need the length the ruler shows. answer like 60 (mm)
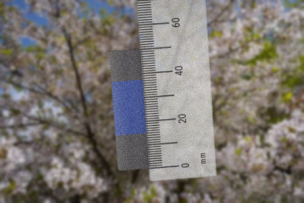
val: 50 (mm)
